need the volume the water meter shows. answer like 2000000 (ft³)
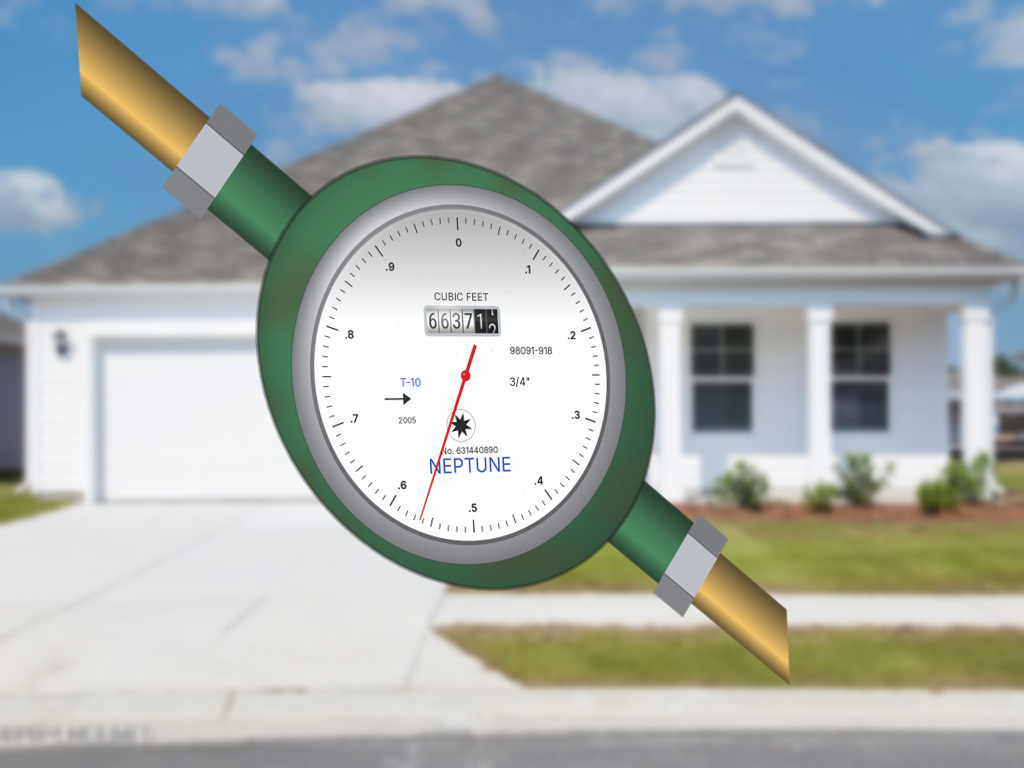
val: 663711.56 (ft³)
